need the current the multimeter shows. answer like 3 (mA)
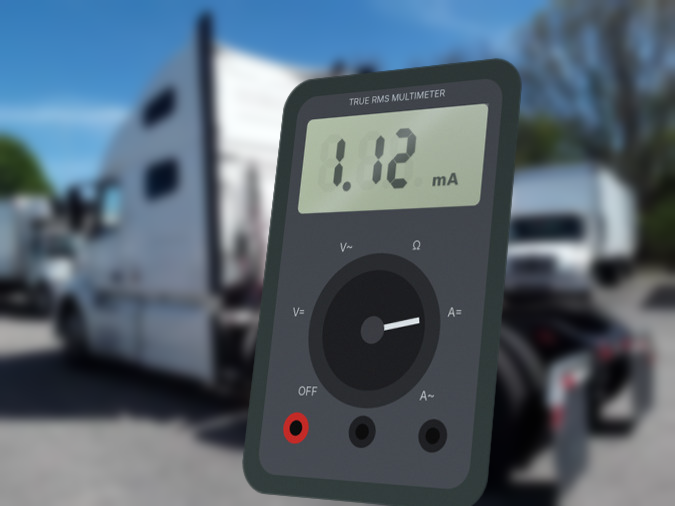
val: 1.12 (mA)
